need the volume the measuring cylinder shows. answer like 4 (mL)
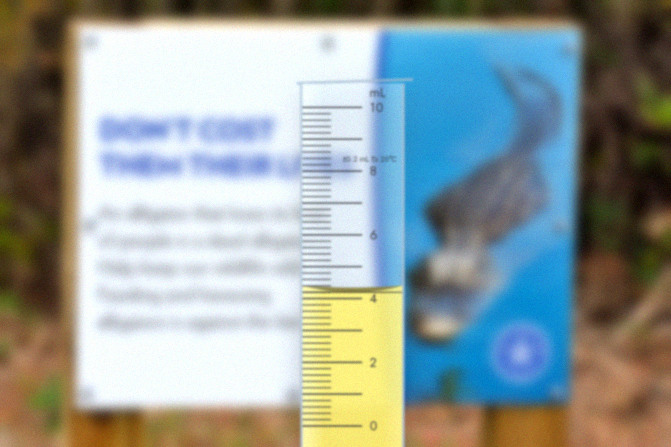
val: 4.2 (mL)
